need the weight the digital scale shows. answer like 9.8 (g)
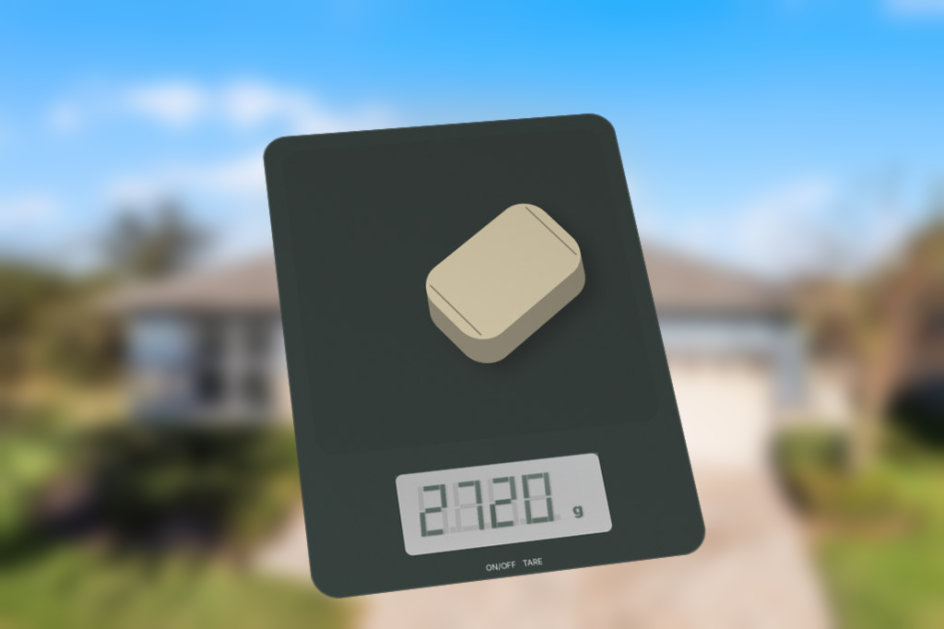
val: 2720 (g)
